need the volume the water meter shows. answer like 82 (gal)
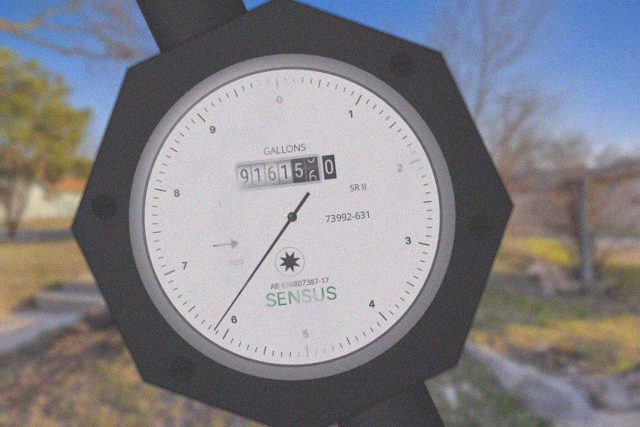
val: 9161556.1 (gal)
